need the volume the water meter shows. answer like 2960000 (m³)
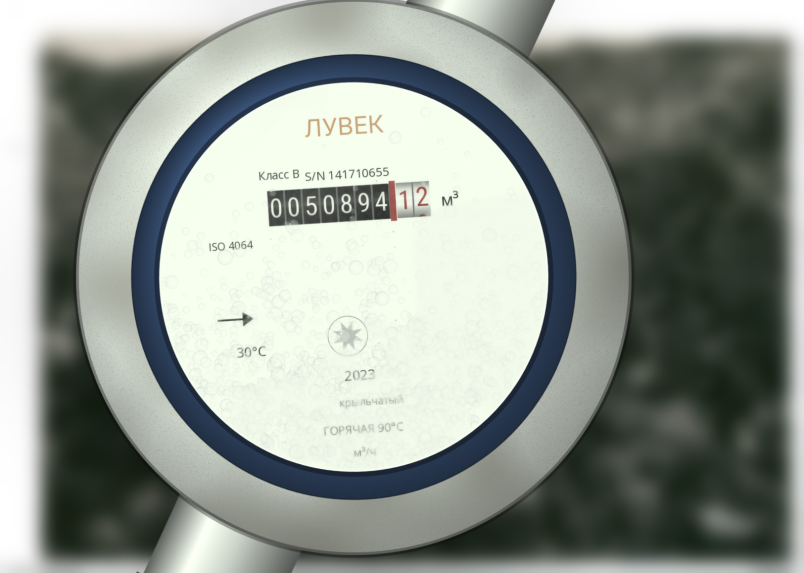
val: 50894.12 (m³)
